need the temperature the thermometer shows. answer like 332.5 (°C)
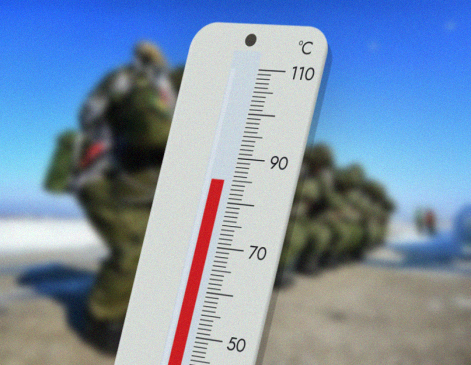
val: 85 (°C)
